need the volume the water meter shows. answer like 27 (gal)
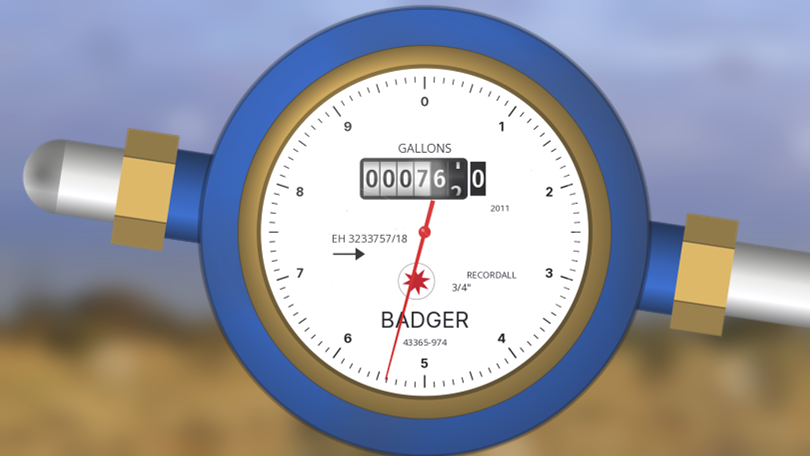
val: 7615.4 (gal)
